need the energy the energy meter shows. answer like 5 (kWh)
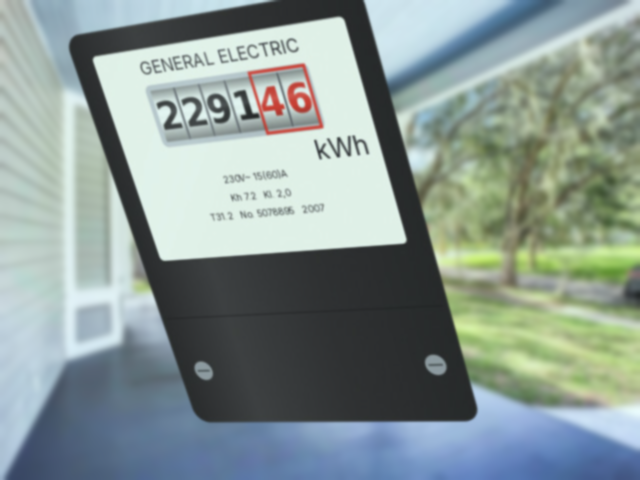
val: 2291.46 (kWh)
